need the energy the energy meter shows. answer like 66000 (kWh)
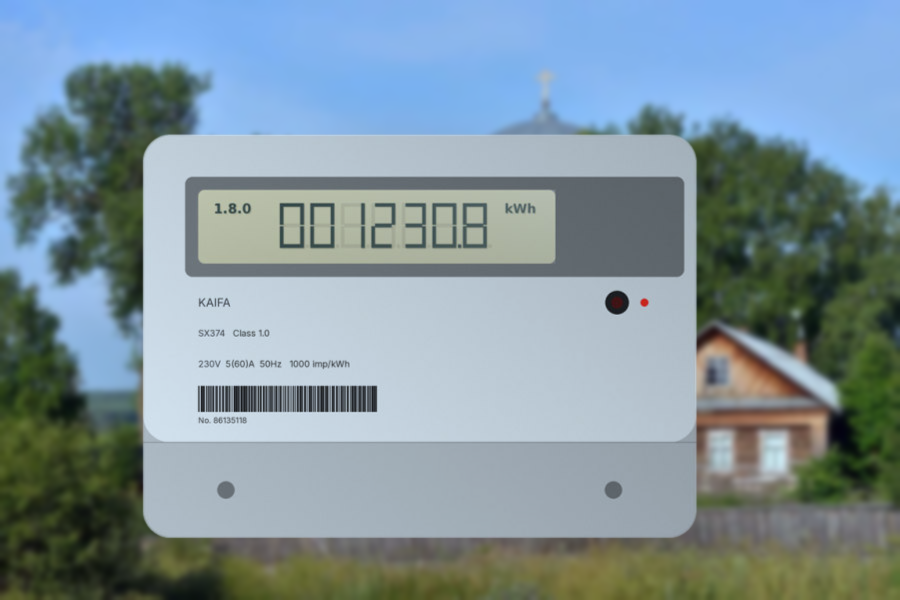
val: 1230.8 (kWh)
